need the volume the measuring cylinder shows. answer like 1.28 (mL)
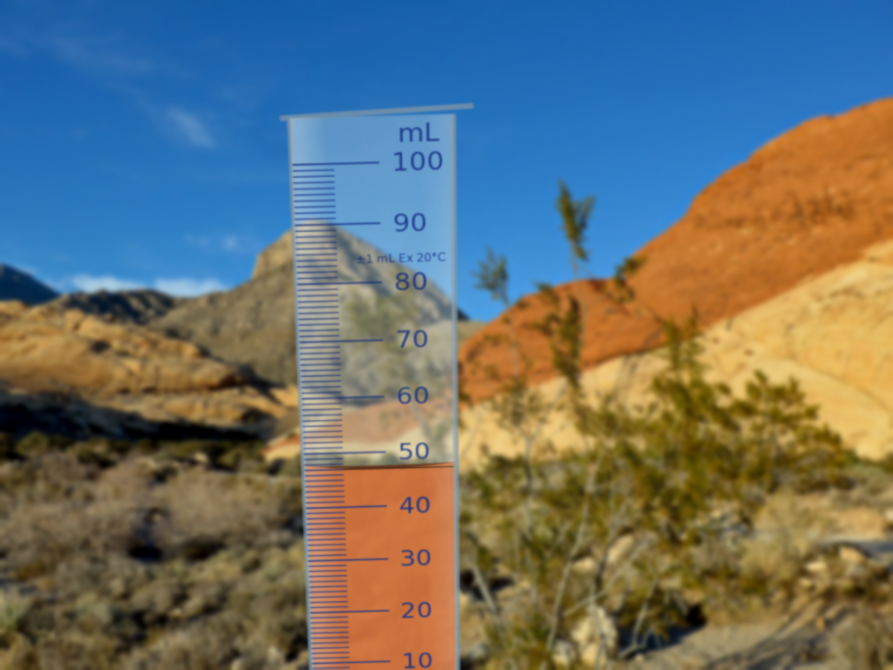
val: 47 (mL)
